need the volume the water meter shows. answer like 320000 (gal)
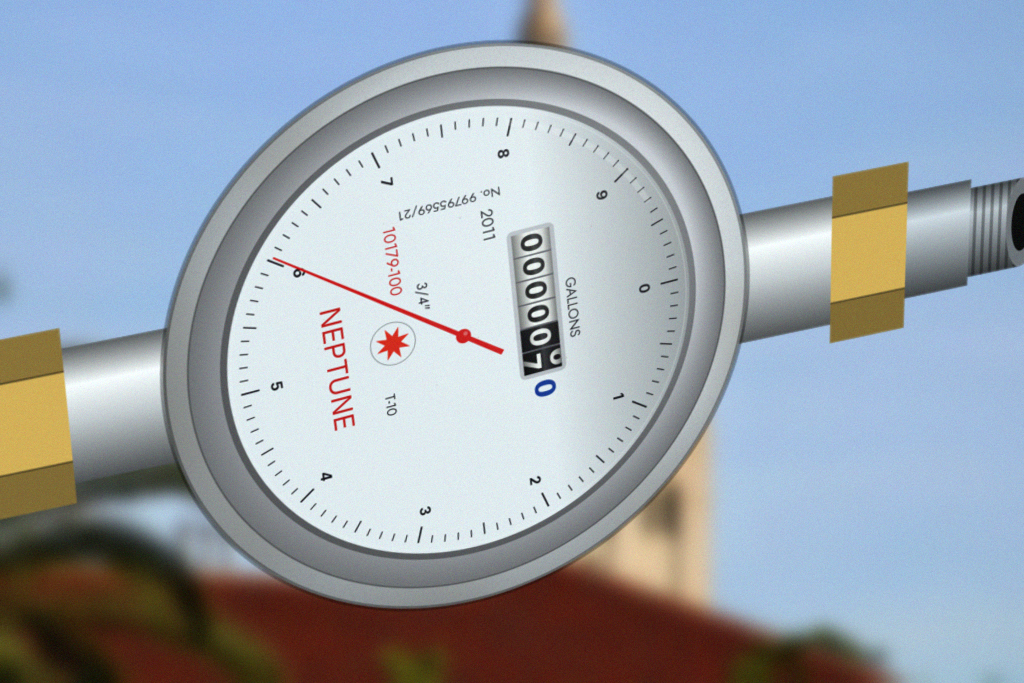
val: 66.0 (gal)
